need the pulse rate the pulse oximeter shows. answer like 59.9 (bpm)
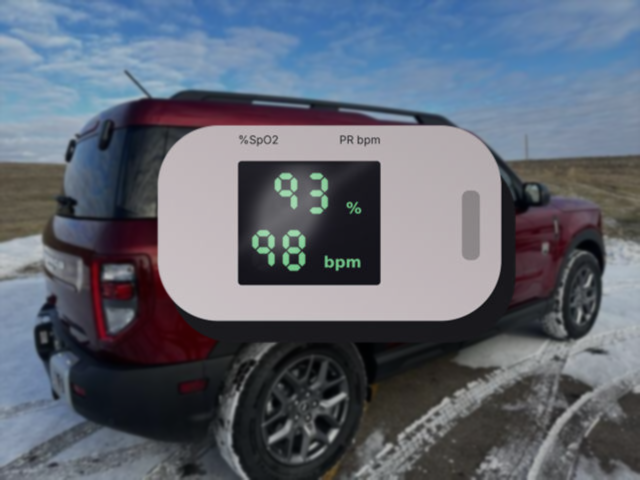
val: 98 (bpm)
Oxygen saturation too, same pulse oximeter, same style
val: 93 (%)
